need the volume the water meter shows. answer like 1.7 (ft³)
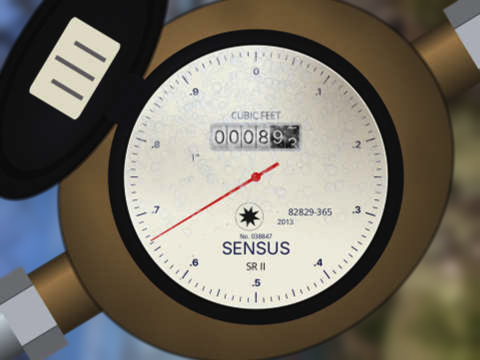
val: 892.66 (ft³)
